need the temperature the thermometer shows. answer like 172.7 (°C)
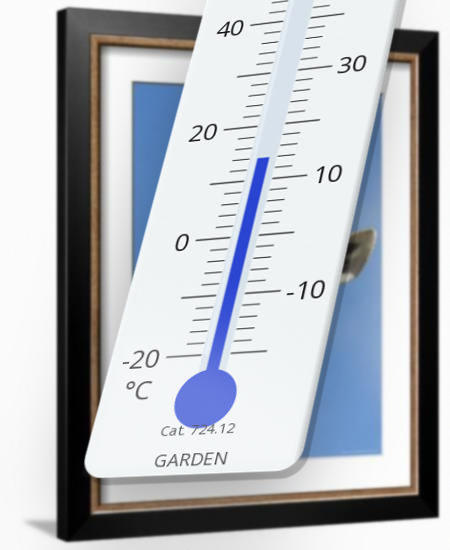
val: 14 (°C)
